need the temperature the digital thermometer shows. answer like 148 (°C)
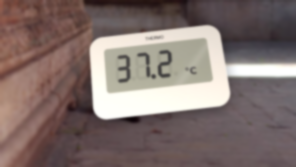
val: 37.2 (°C)
